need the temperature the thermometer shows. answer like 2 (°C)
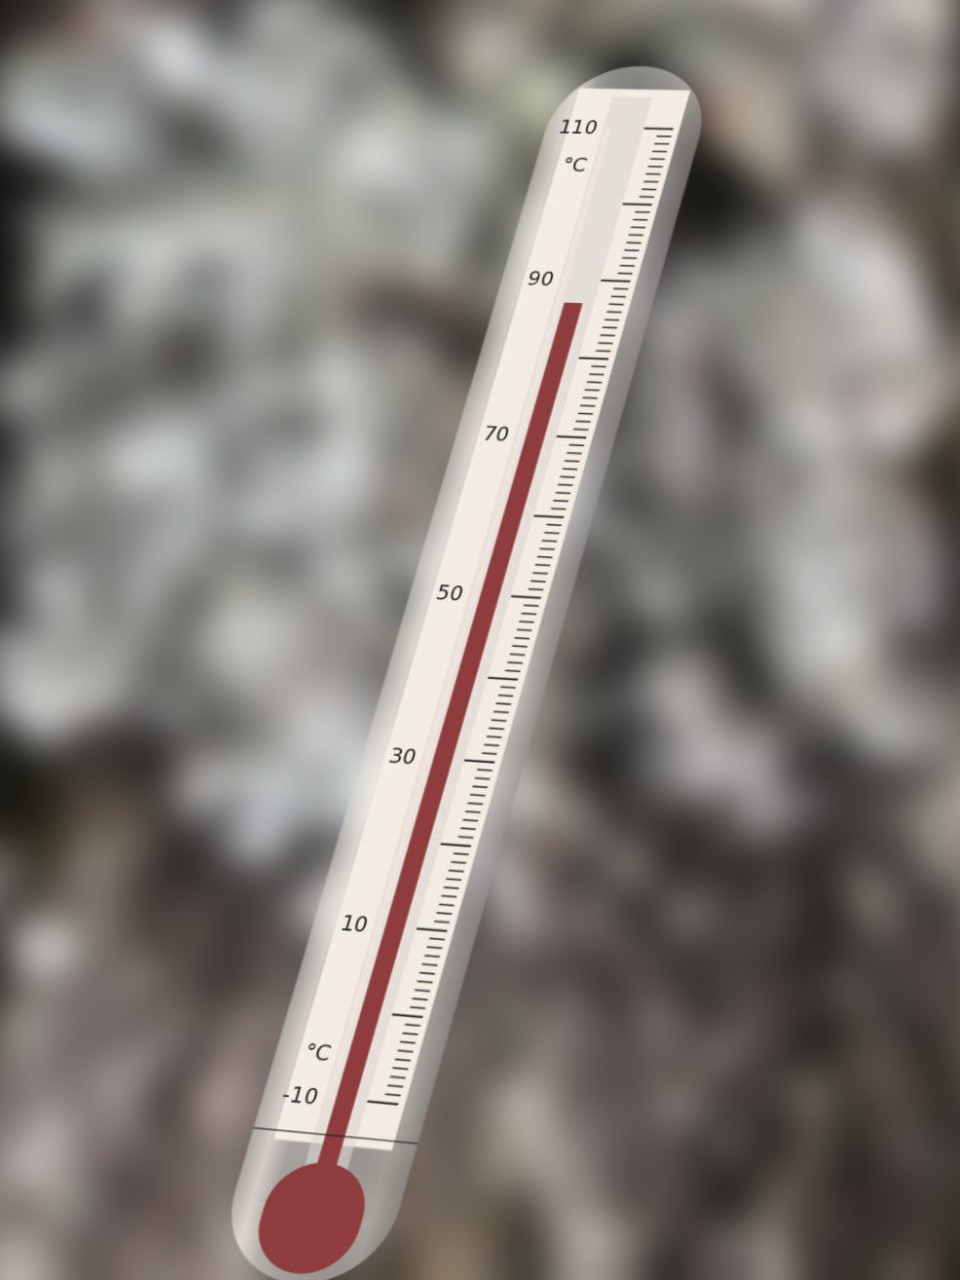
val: 87 (°C)
